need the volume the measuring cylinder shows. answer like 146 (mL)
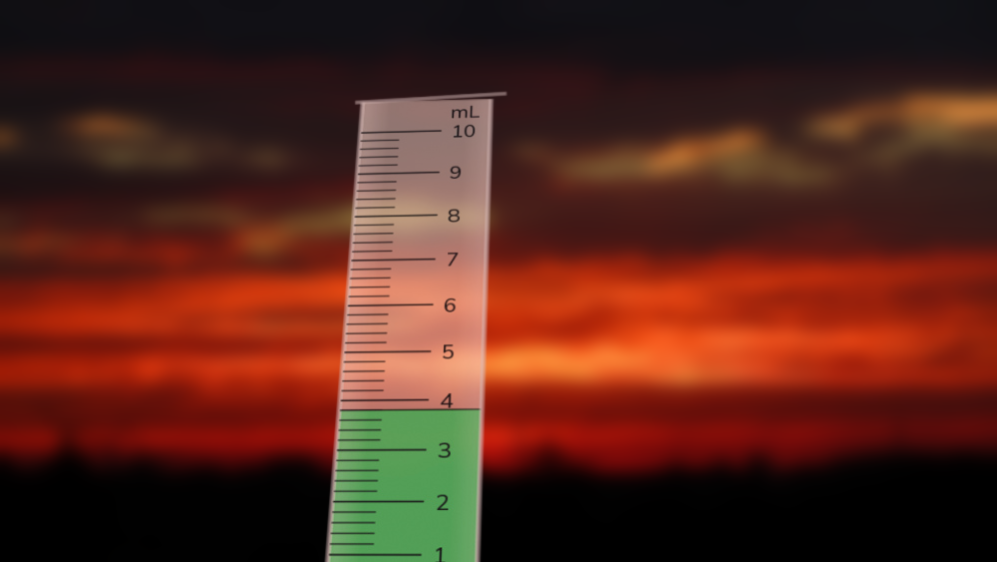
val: 3.8 (mL)
